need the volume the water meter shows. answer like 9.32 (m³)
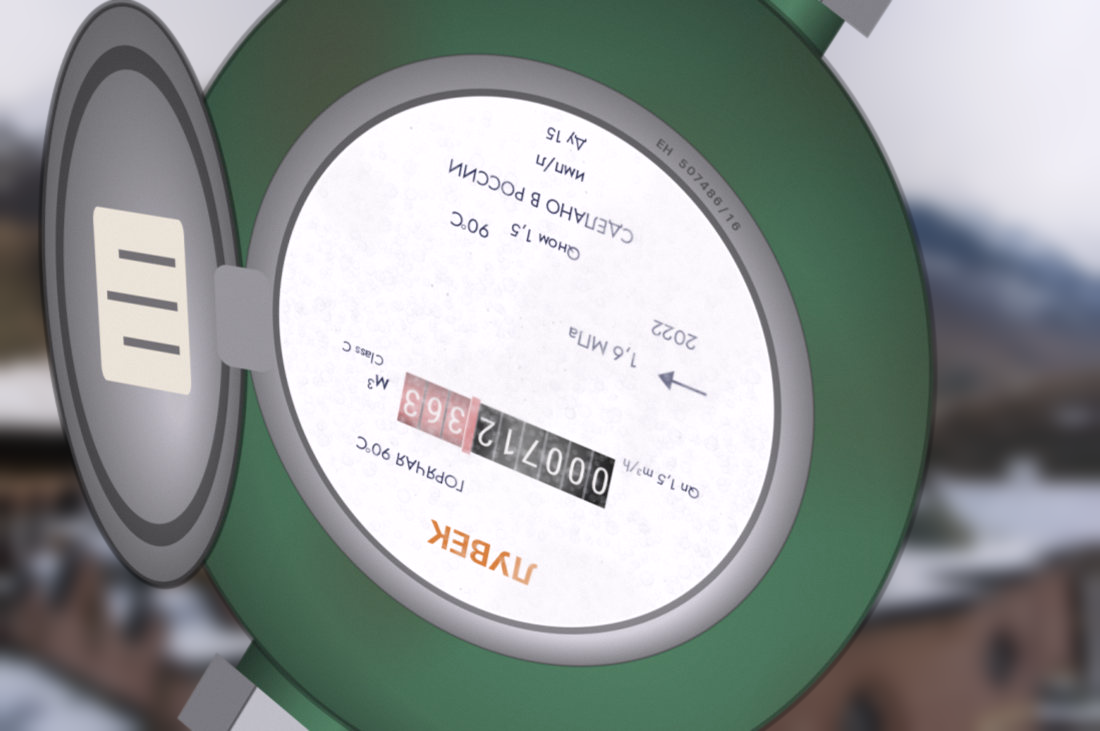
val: 712.363 (m³)
